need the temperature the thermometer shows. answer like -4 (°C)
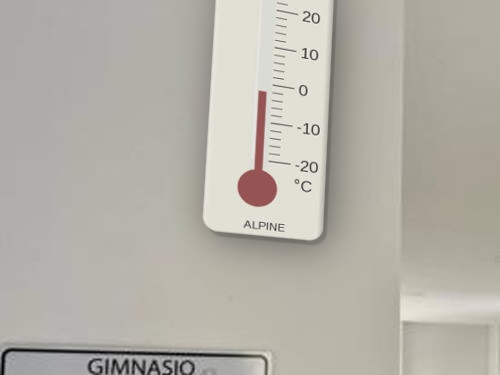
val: -2 (°C)
